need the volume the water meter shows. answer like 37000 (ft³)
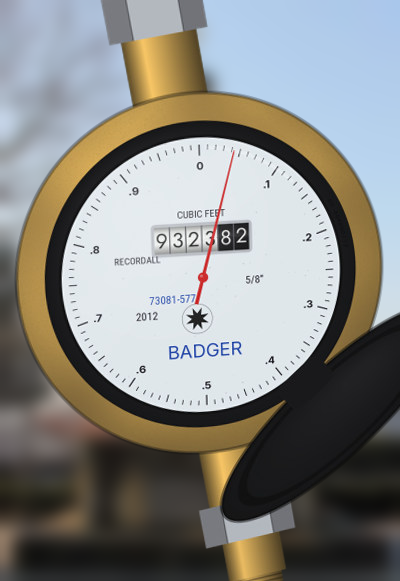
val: 932382.04 (ft³)
